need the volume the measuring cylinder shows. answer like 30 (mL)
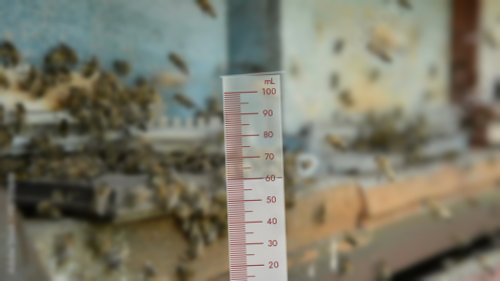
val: 60 (mL)
